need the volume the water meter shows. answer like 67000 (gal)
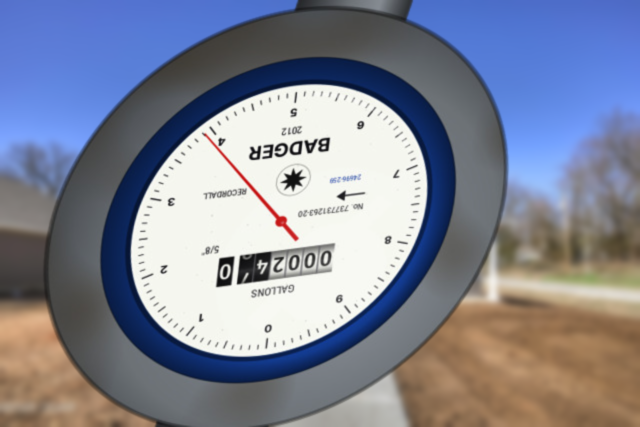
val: 2473.9 (gal)
